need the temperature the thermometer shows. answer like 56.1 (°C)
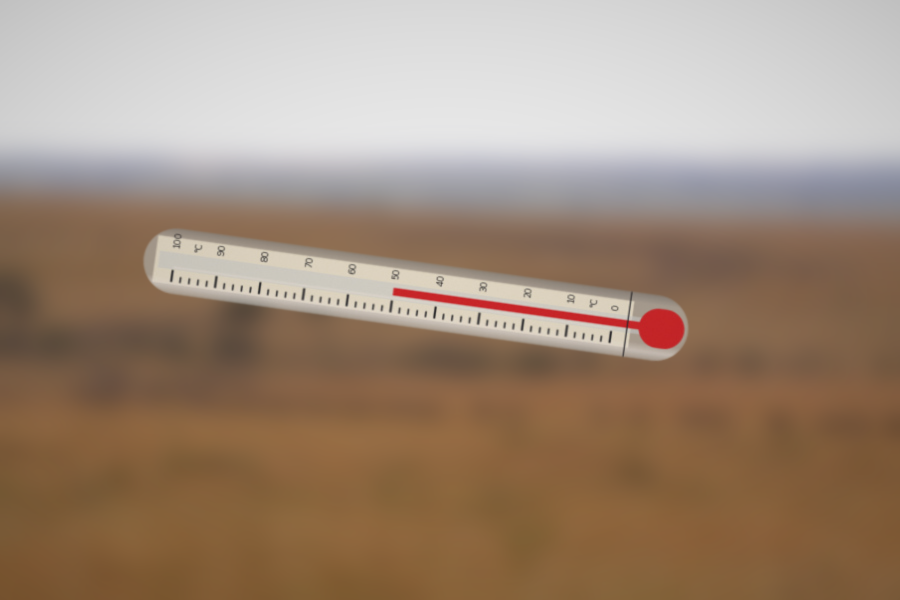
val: 50 (°C)
